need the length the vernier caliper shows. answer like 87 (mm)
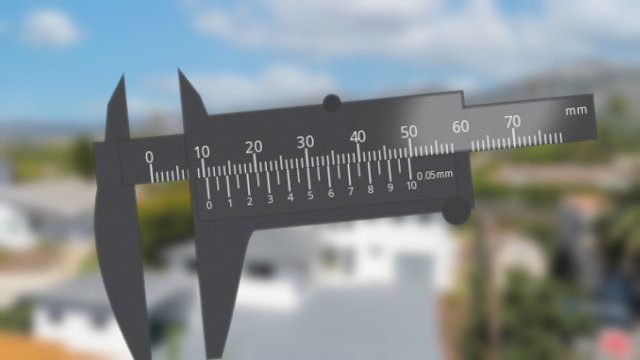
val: 10.5 (mm)
